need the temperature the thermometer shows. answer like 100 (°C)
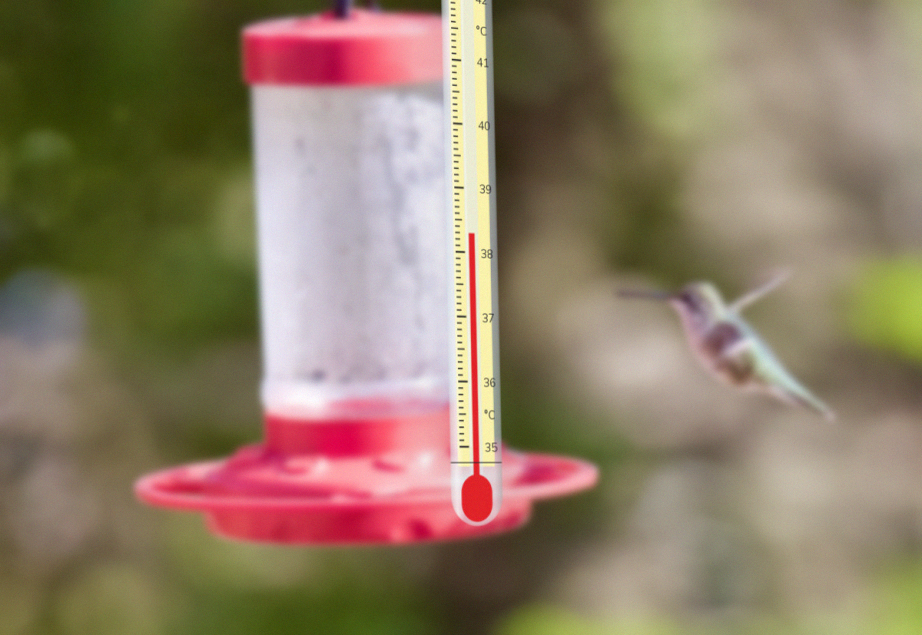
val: 38.3 (°C)
